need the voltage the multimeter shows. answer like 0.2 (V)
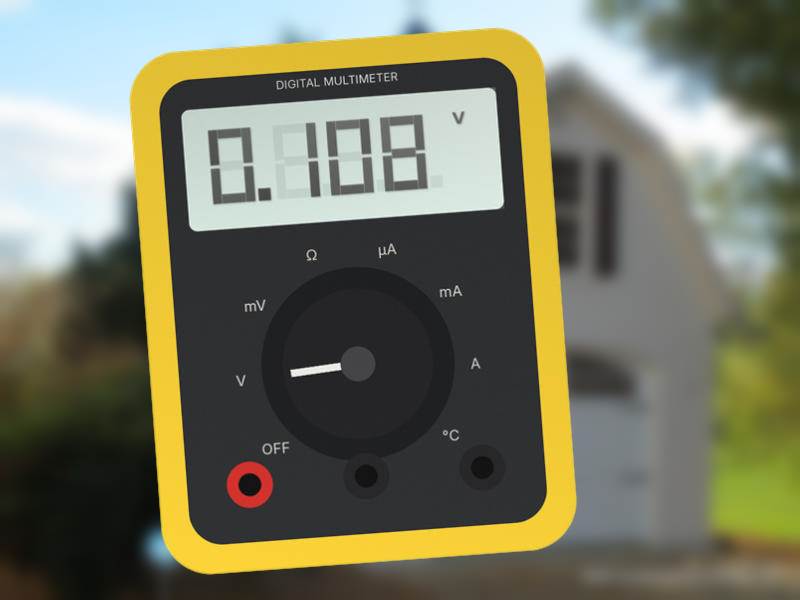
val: 0.108 (V)
